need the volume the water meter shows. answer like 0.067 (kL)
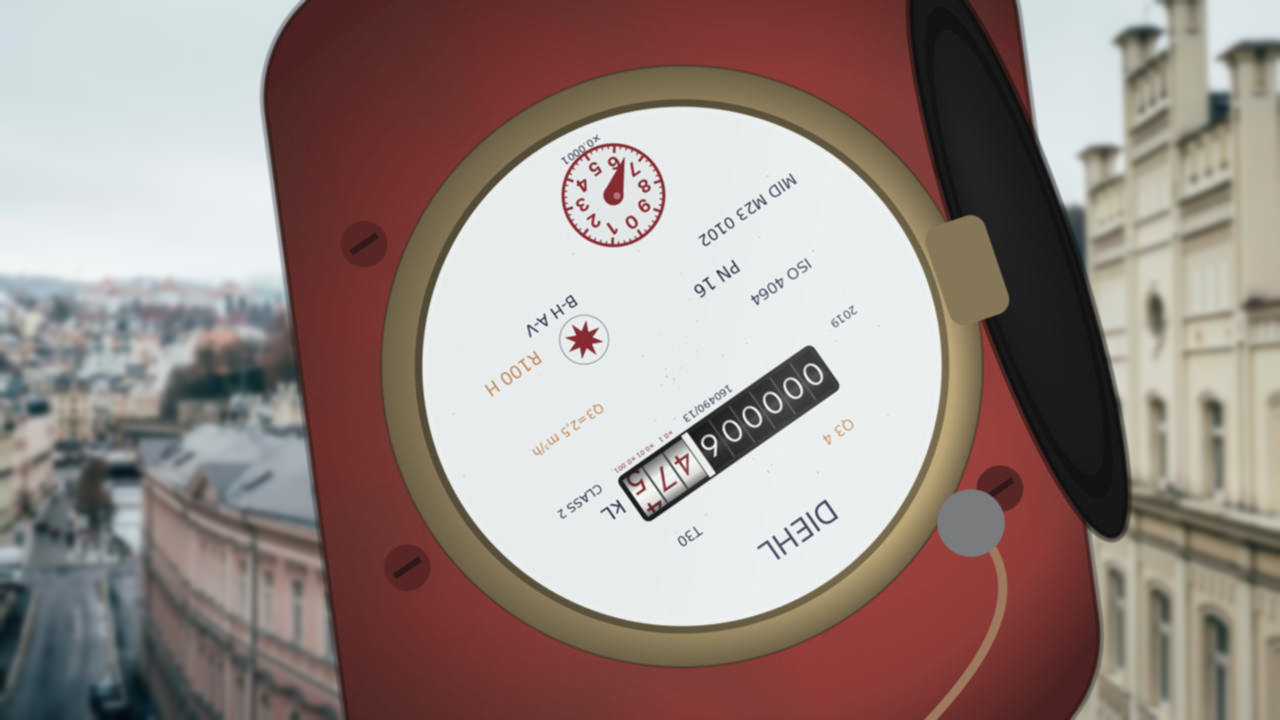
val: 6.4746 (kL)
